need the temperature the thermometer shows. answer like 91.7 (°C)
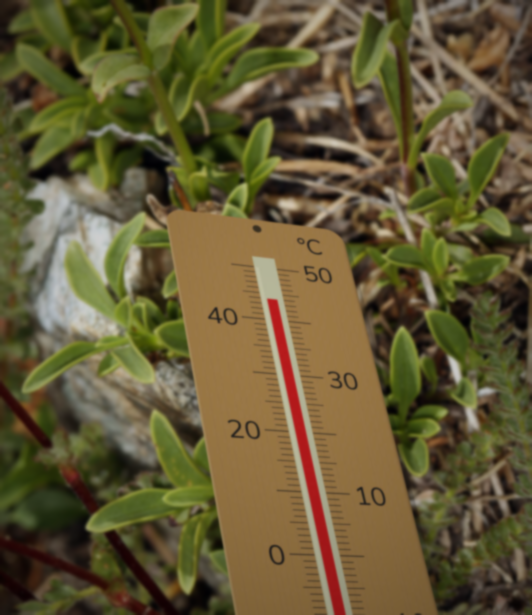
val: 44 (°C)
